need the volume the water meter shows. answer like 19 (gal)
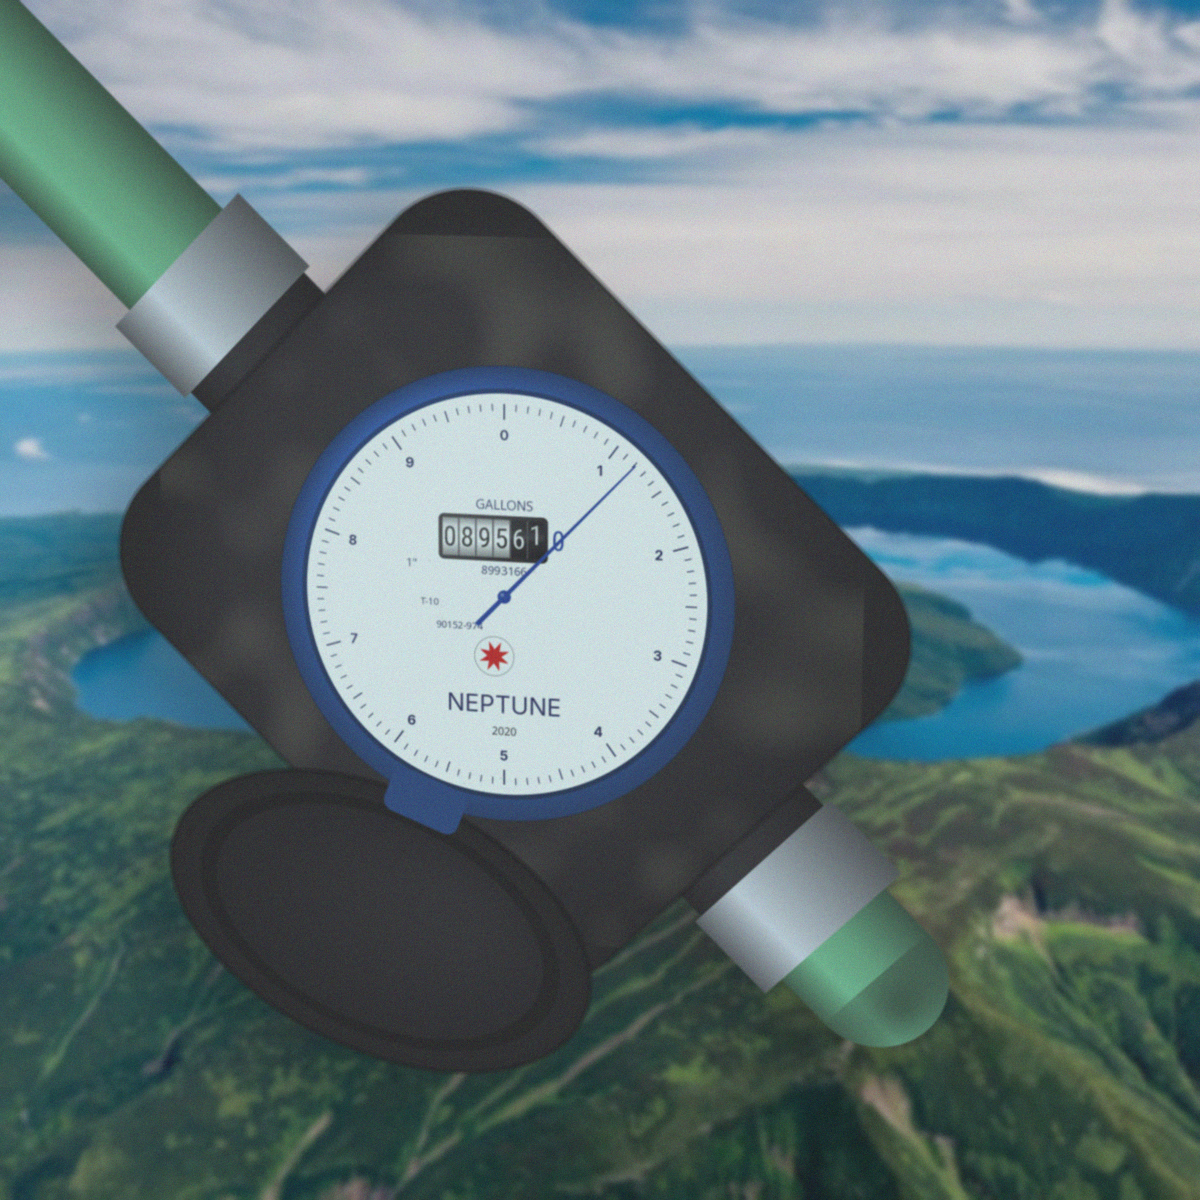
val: 895611.2 (gal)
